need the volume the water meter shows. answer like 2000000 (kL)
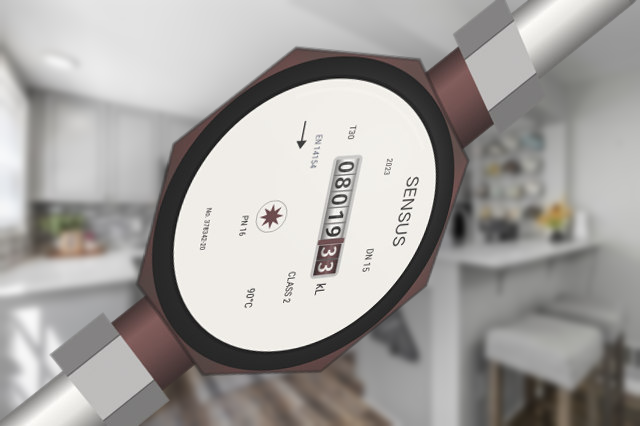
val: 8019.33 (kL)
